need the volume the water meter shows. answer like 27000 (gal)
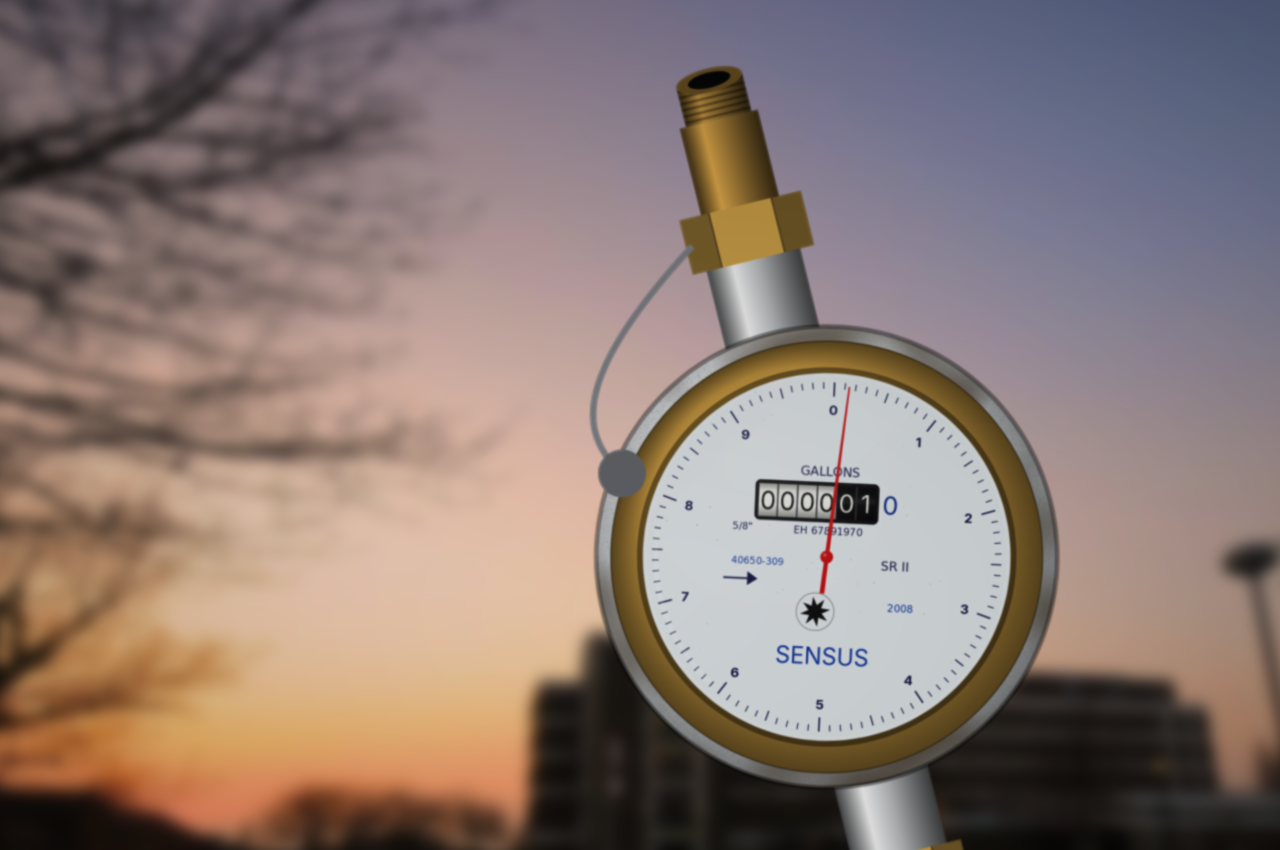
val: 10.1 (gal)
